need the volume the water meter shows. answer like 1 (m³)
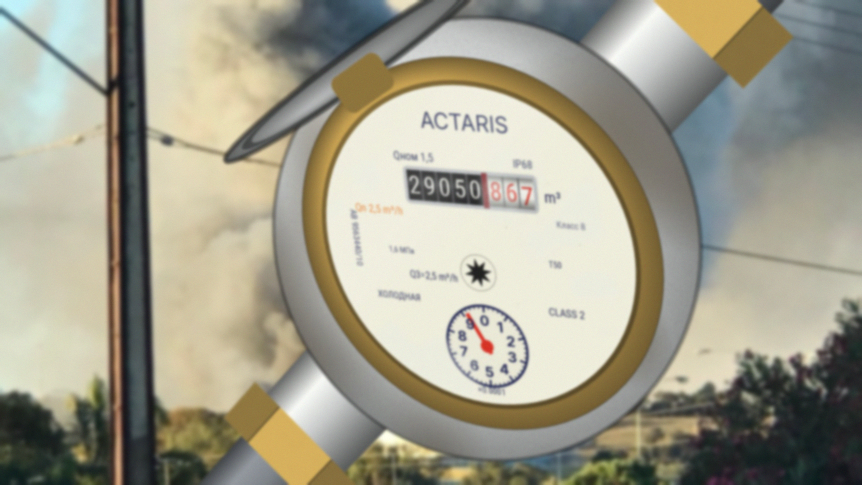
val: 29050.8669 (m³)
